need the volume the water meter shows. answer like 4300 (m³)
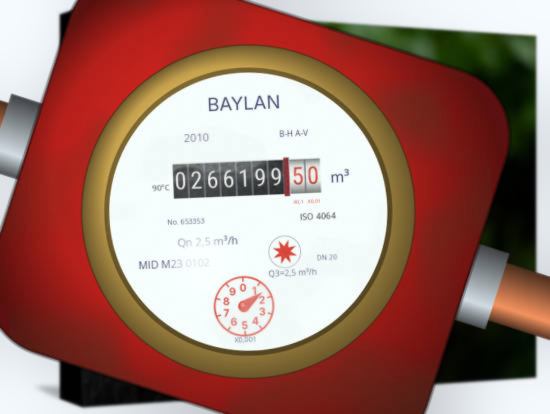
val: 266199.501 (m³)
